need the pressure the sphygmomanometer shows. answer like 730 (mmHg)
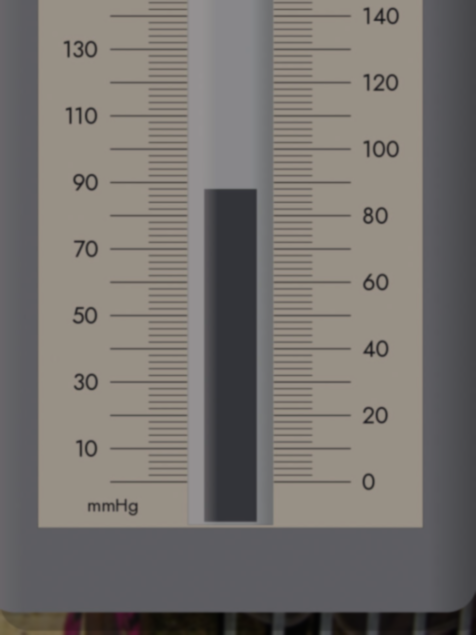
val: 88 (mmHg)
